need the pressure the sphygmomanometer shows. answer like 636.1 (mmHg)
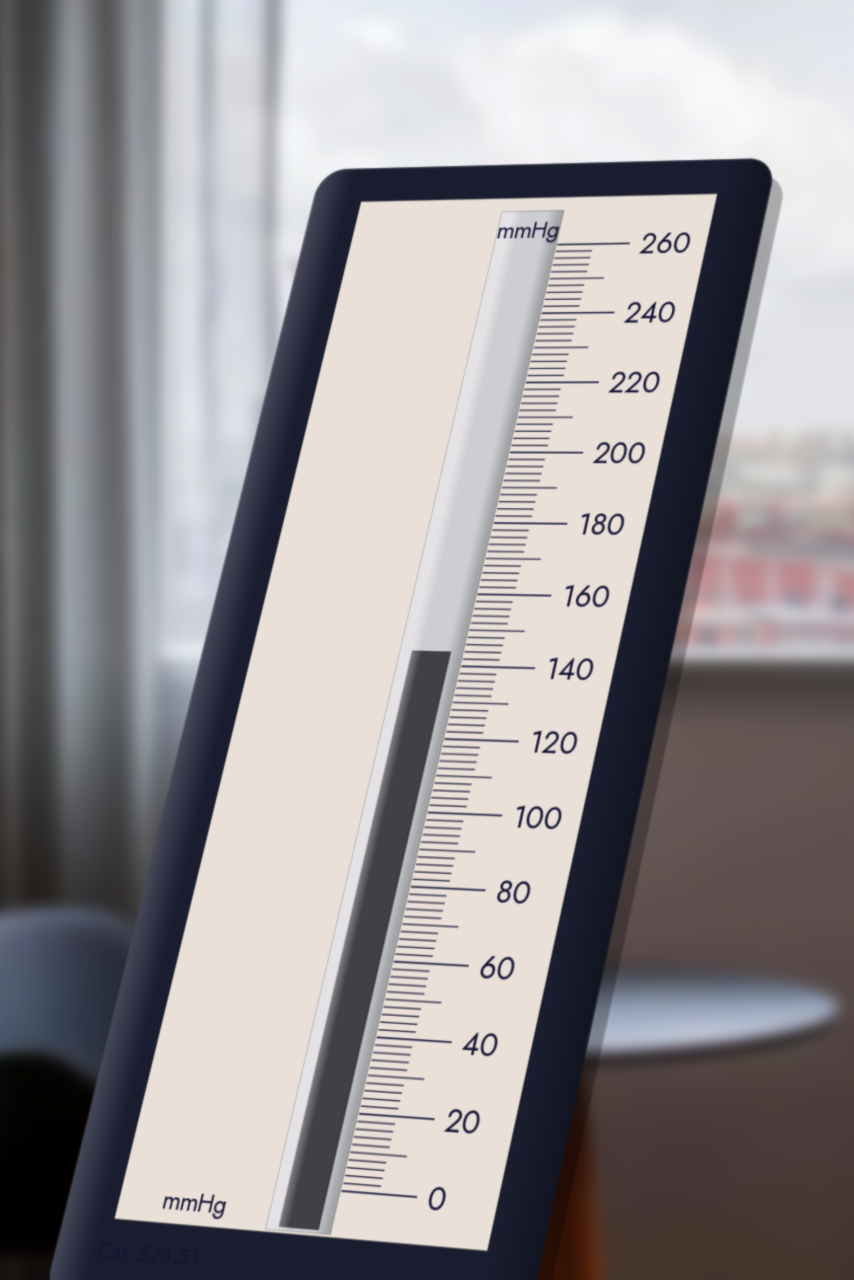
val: 144 (mmHg)
